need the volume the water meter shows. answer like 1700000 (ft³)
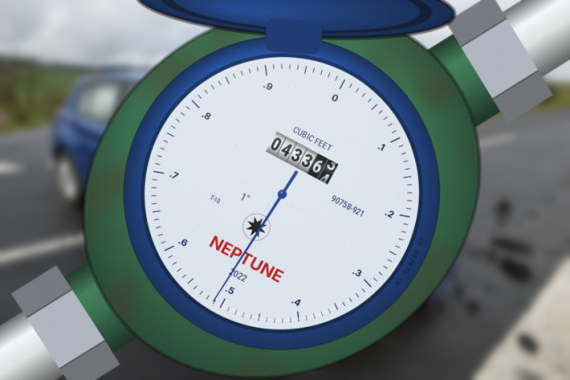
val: 43363.51 (ft³)
